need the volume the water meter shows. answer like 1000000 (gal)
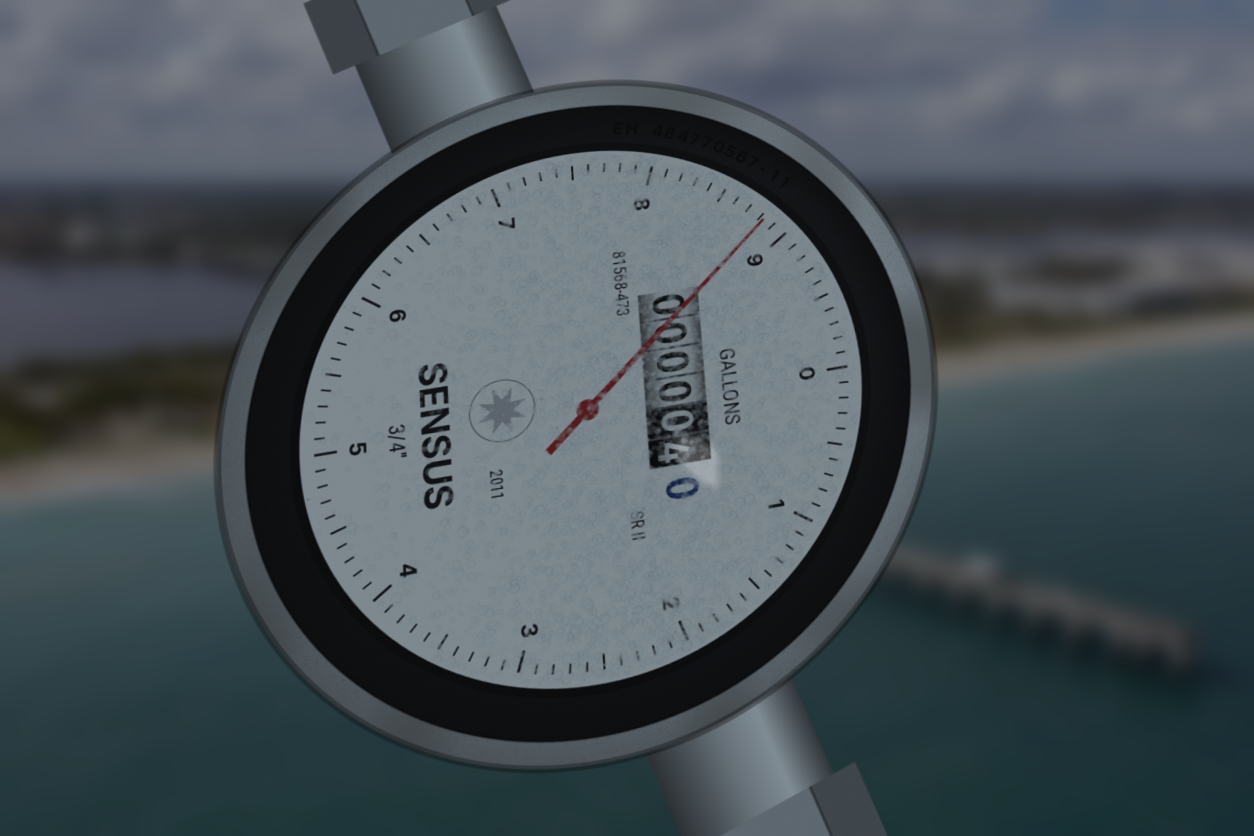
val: 38.8 (gal)
